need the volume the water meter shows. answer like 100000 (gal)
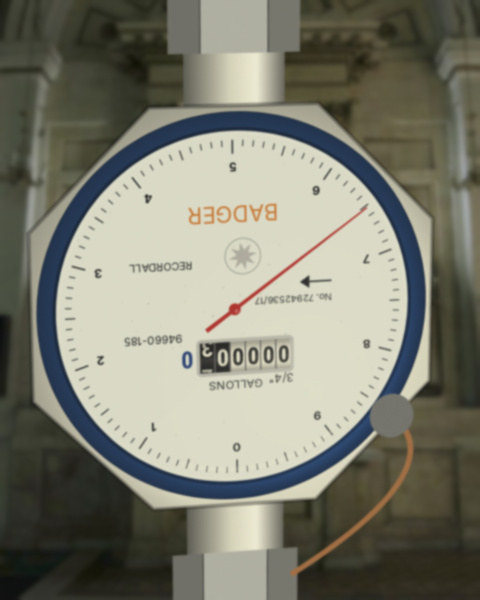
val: 26.5 (gal)
